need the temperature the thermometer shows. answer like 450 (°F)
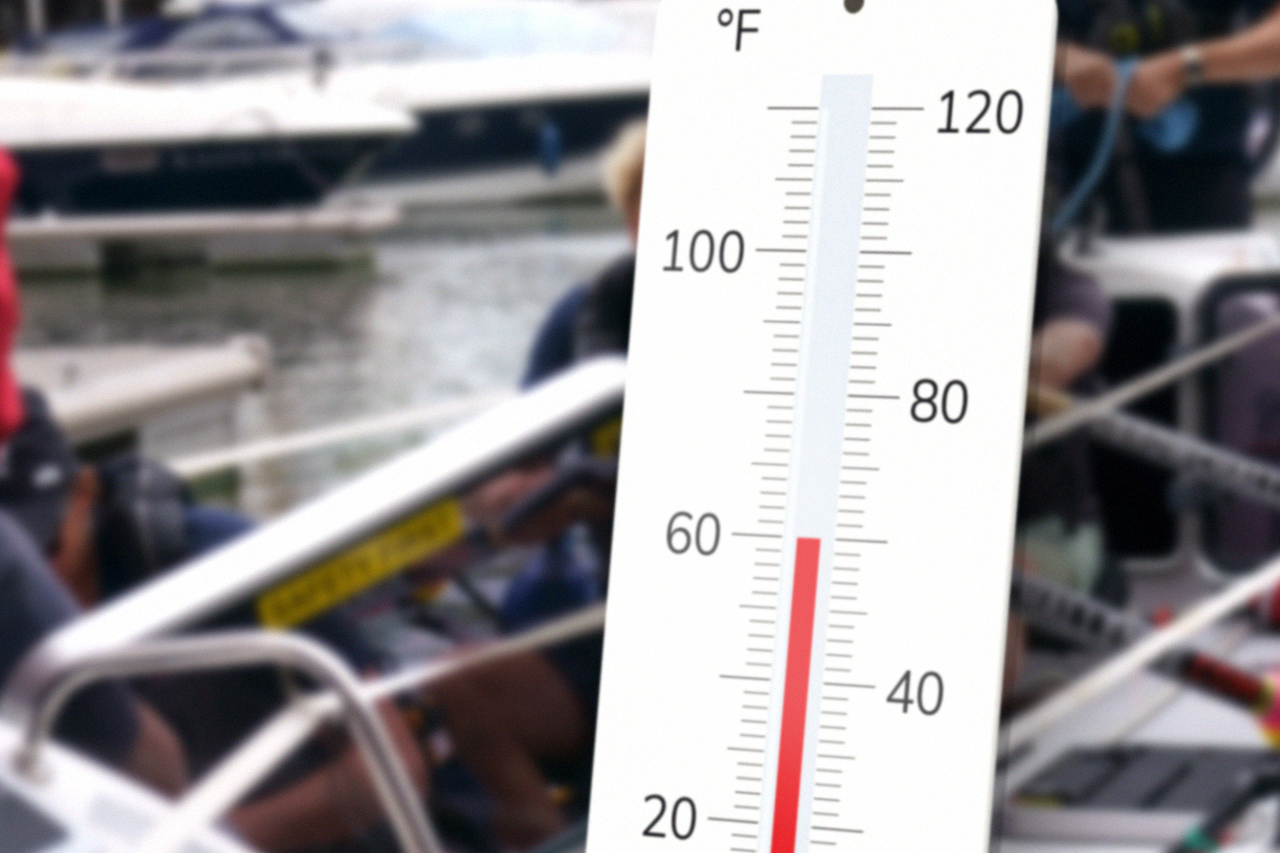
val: 60 (°F)
